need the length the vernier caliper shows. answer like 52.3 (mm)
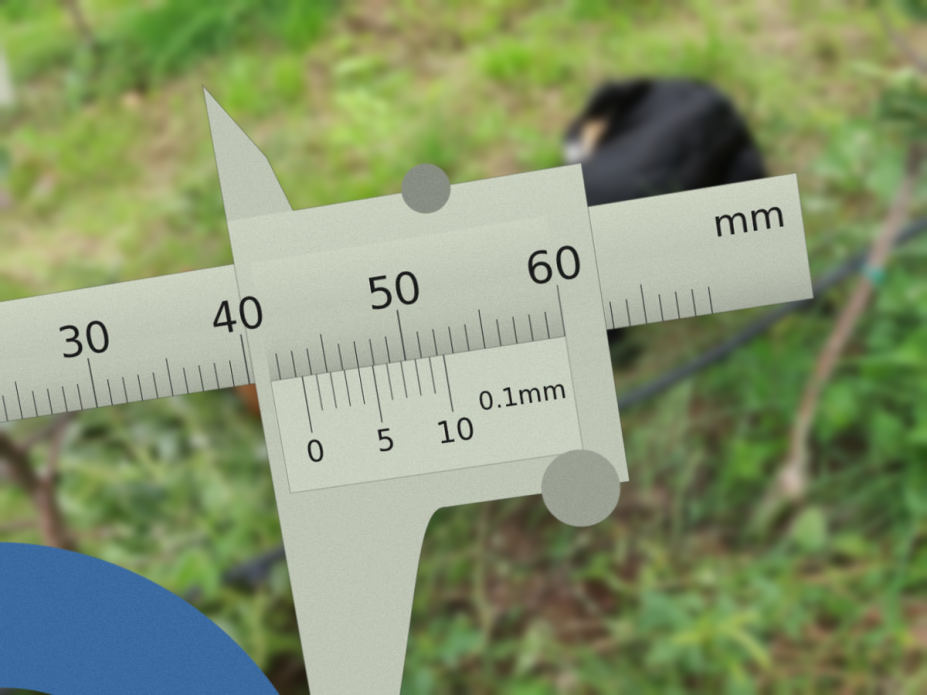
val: 43.4 (mm)
